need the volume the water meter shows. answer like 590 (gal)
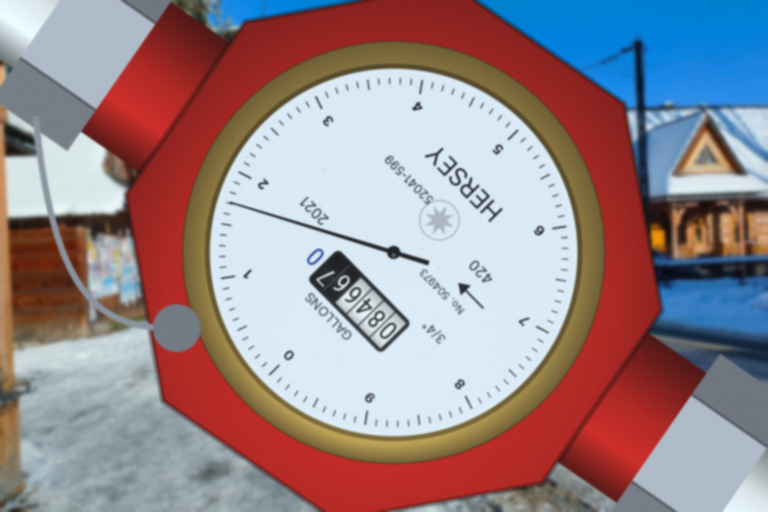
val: 846671.7 (gal)
